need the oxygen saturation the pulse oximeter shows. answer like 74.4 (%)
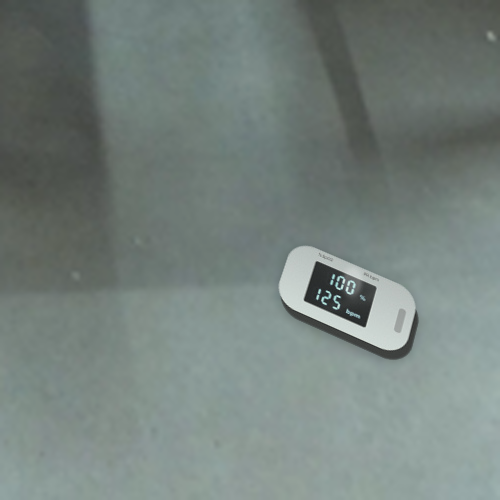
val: 100 (%)
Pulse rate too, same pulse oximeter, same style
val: 125 (bpm)
